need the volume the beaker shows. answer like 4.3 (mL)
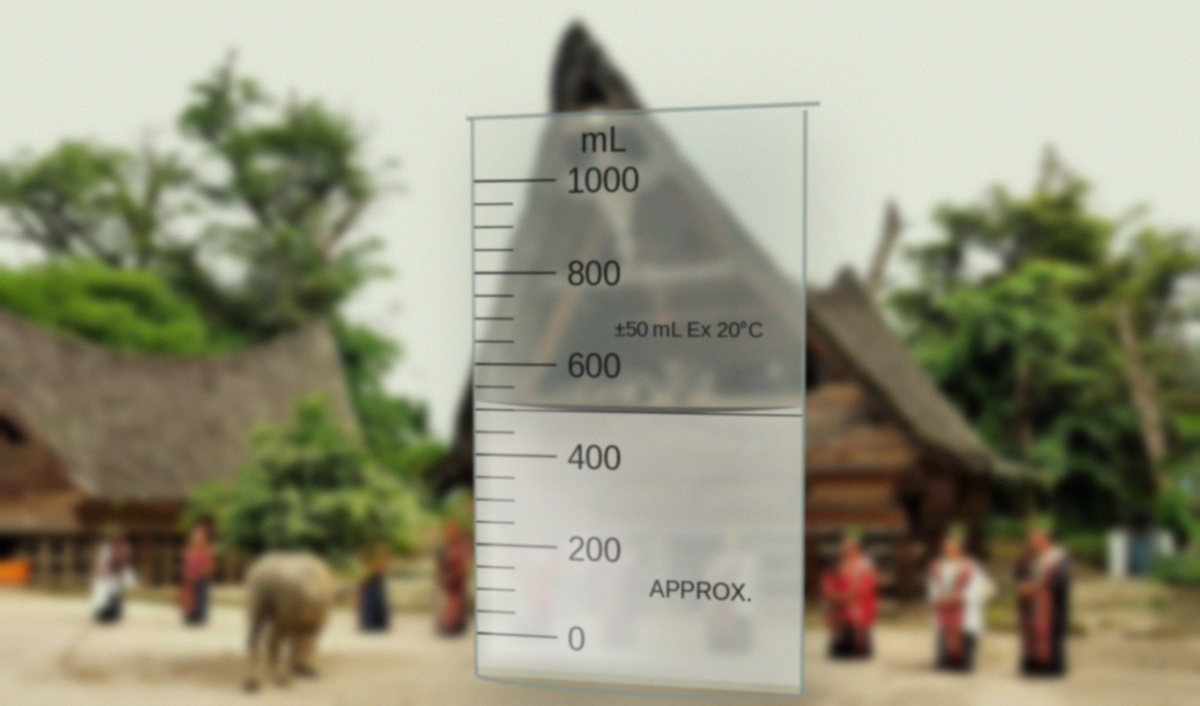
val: 500 (mL)
